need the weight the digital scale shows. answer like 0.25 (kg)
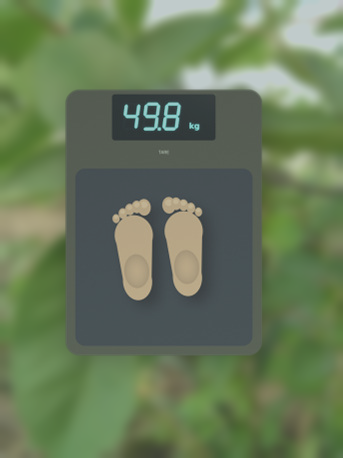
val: 49.8 (kg)
